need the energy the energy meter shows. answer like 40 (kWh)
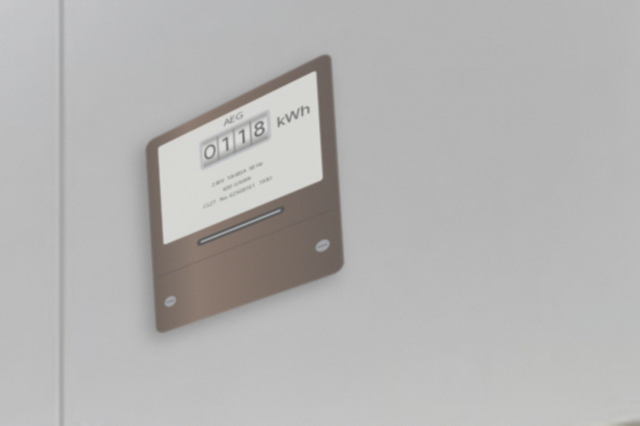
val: 118 (kWh)
